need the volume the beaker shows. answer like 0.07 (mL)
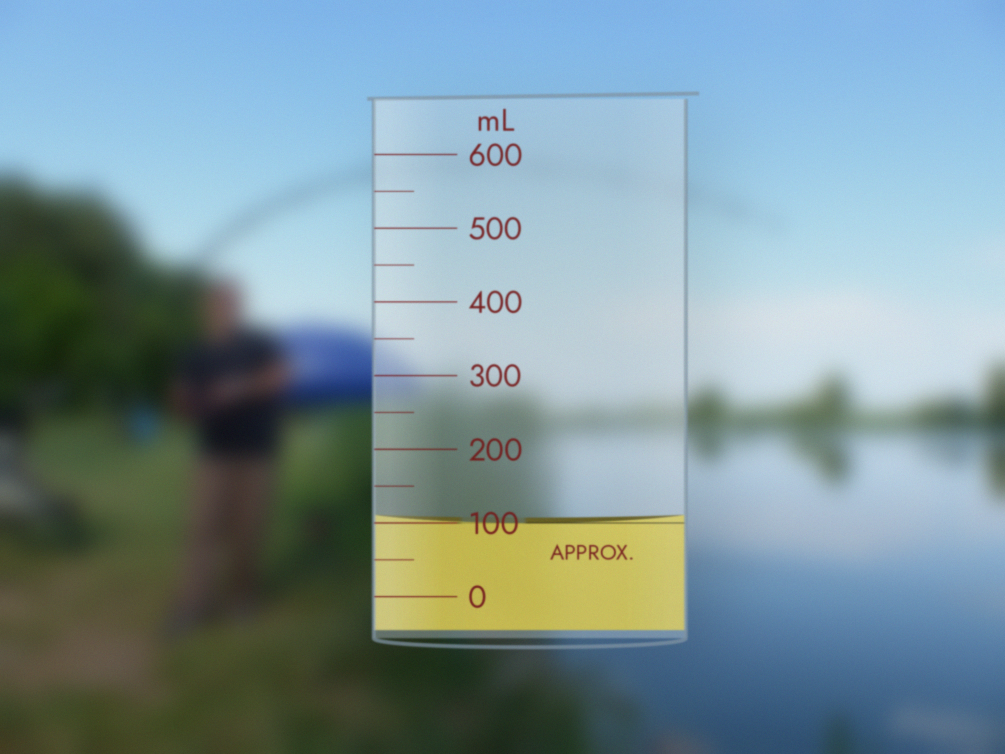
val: 100 (mL)
